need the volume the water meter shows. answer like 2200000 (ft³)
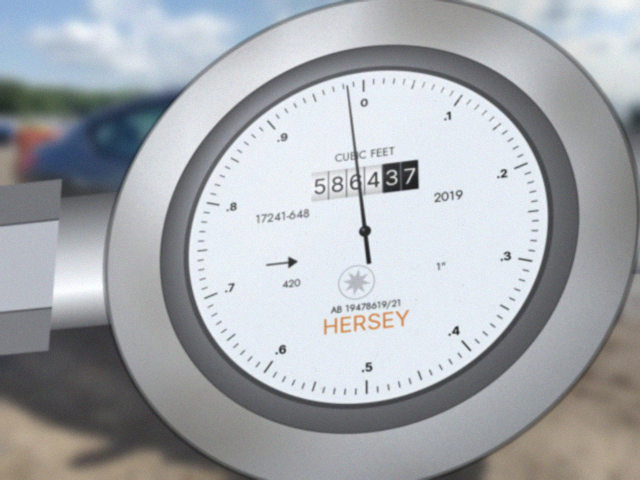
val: 586436.98 (ft³)
